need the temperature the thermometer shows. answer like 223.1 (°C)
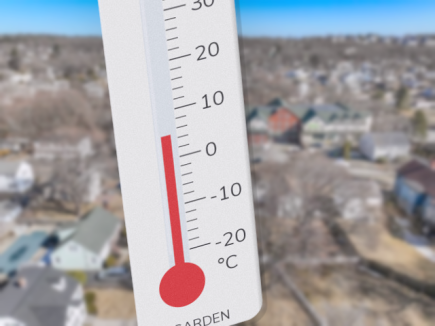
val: 5 (°C)
